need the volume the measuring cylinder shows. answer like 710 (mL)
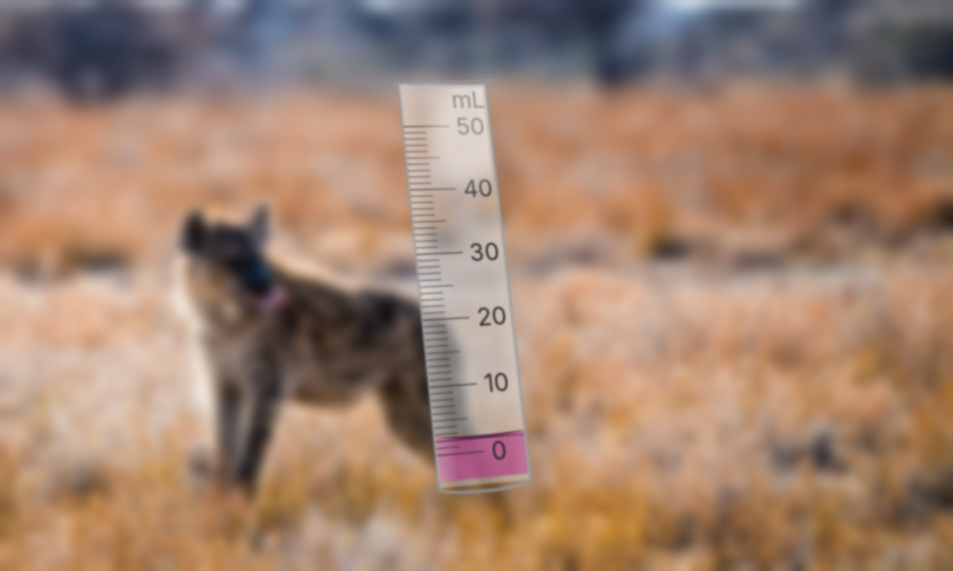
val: 2 (mL)
